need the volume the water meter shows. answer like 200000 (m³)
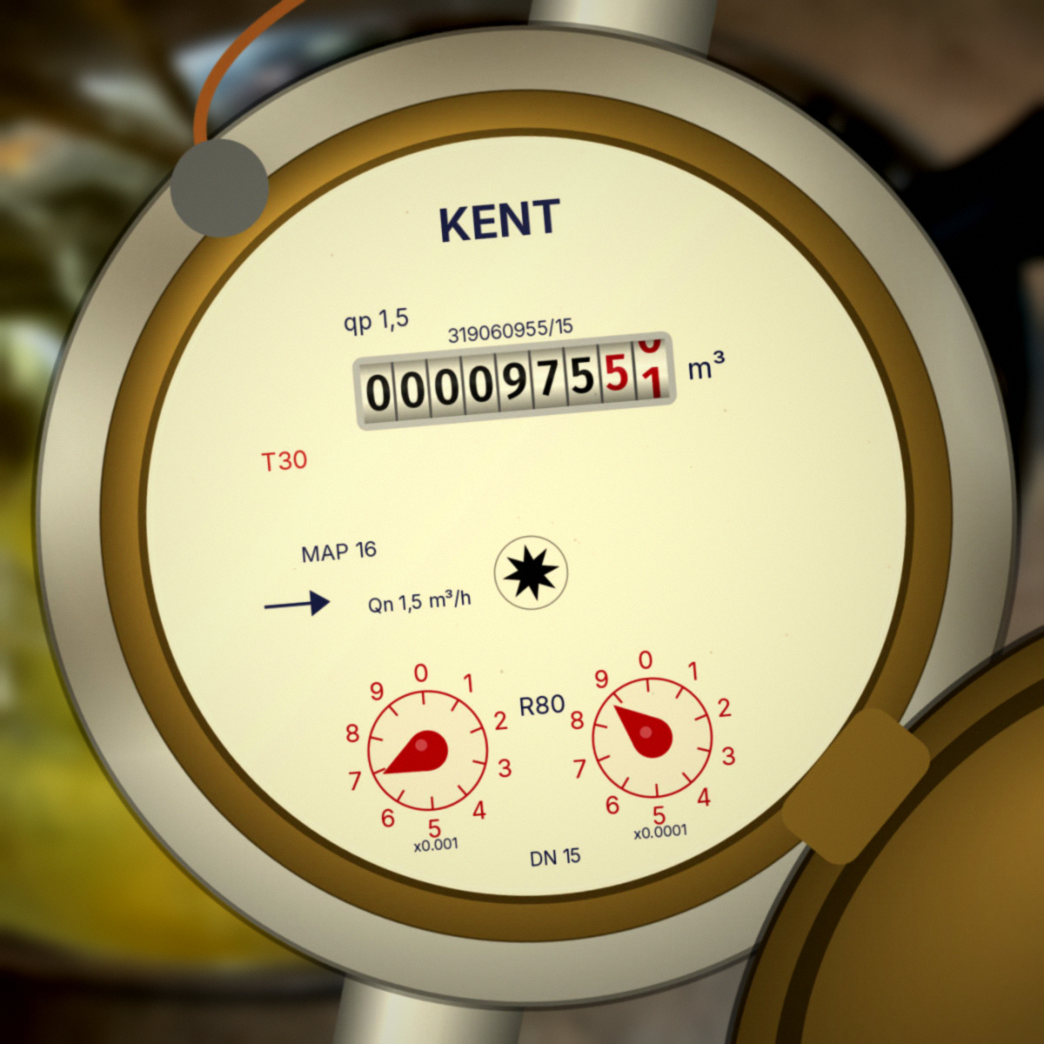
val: 975.5068 (m³)
